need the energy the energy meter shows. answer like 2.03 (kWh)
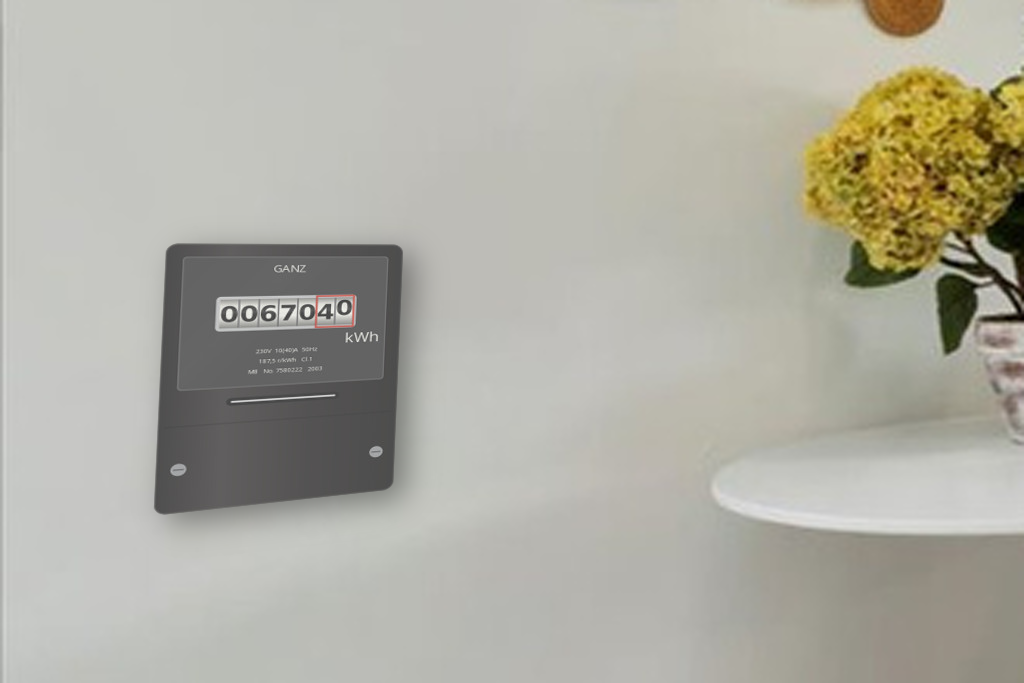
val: 670.40 (kWh)
